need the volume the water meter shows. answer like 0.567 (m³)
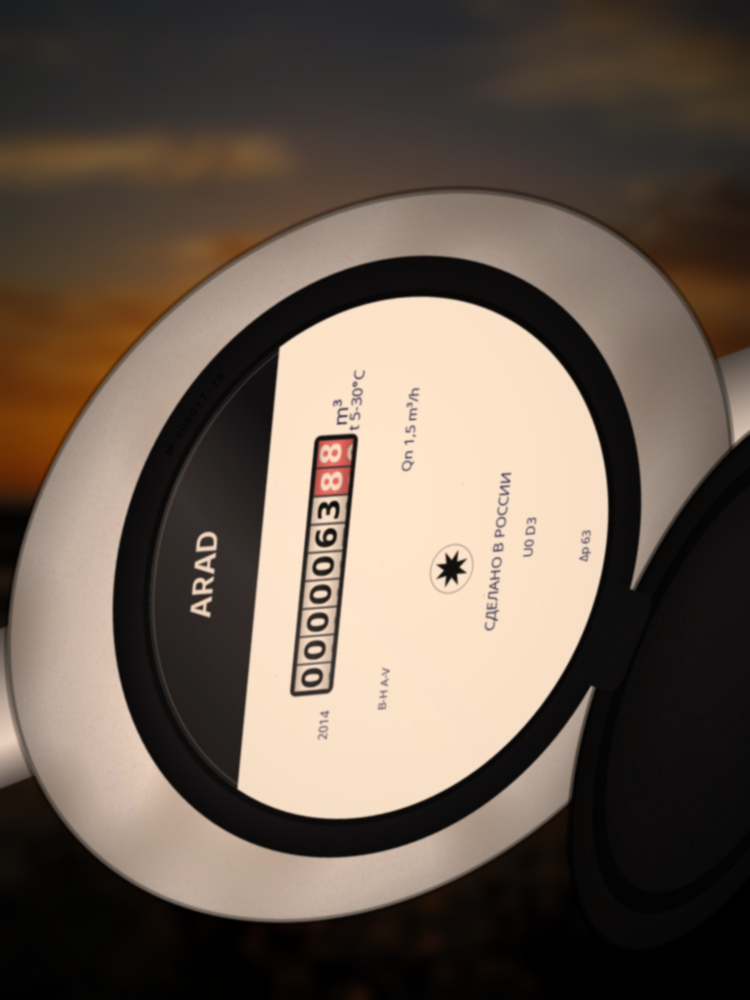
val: 63.88 (m³)
